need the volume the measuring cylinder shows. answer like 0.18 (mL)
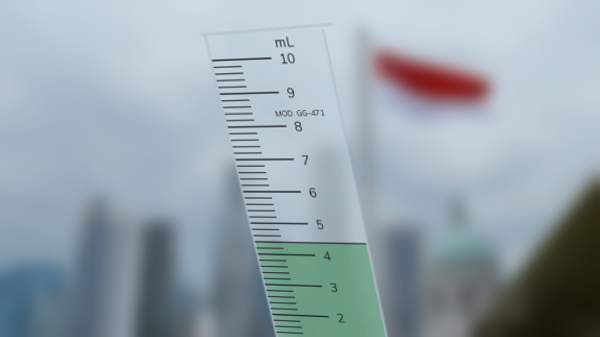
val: 4.4 (mL)
